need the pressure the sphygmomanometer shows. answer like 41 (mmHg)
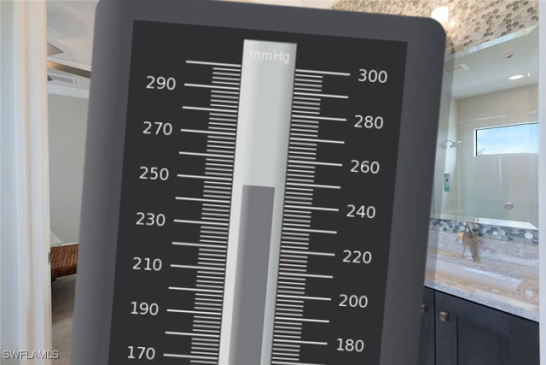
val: 248 (mmHg)
